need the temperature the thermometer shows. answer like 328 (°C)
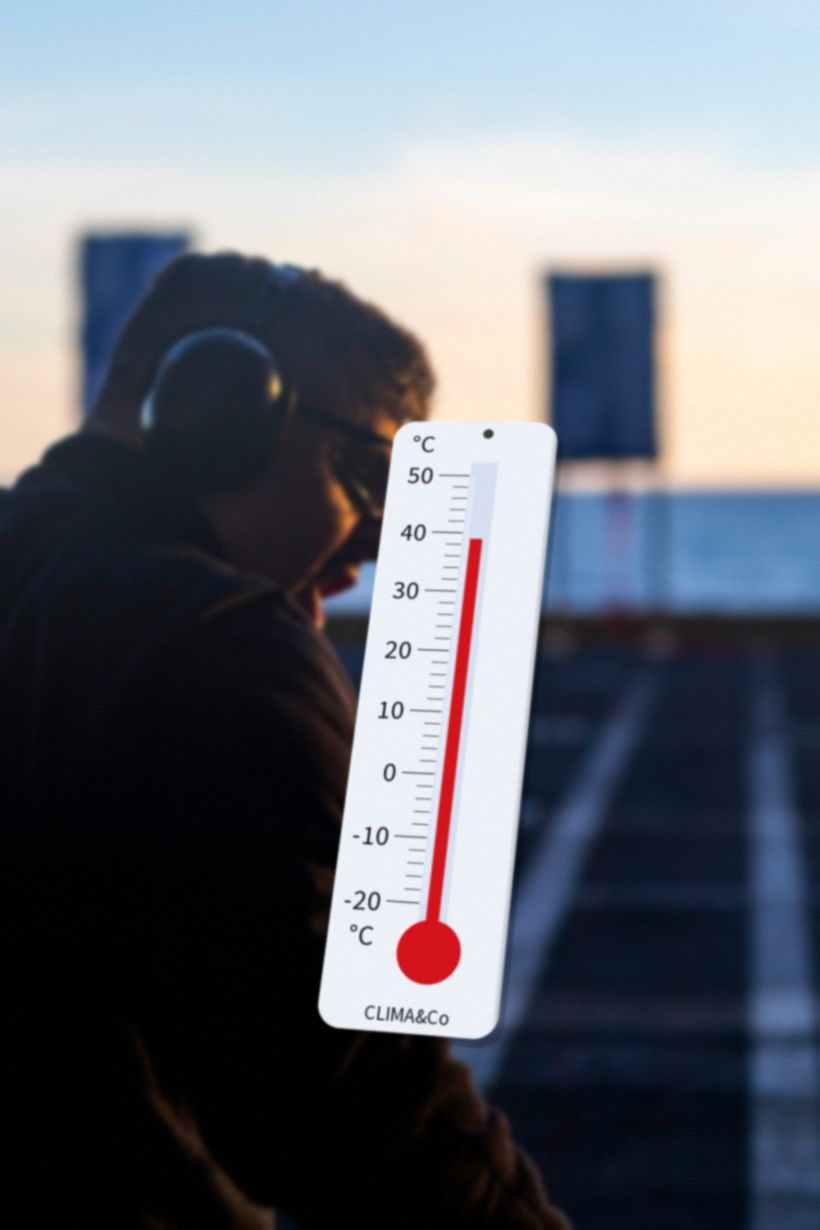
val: 39 (°C)
